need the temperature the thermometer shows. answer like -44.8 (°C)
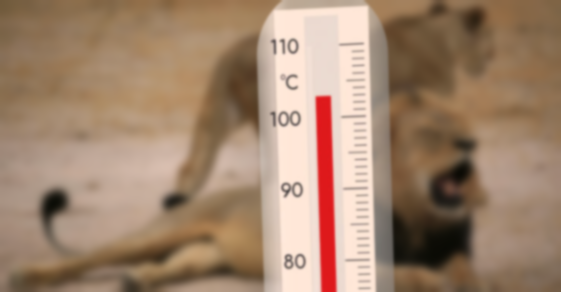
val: 103 (°C)
